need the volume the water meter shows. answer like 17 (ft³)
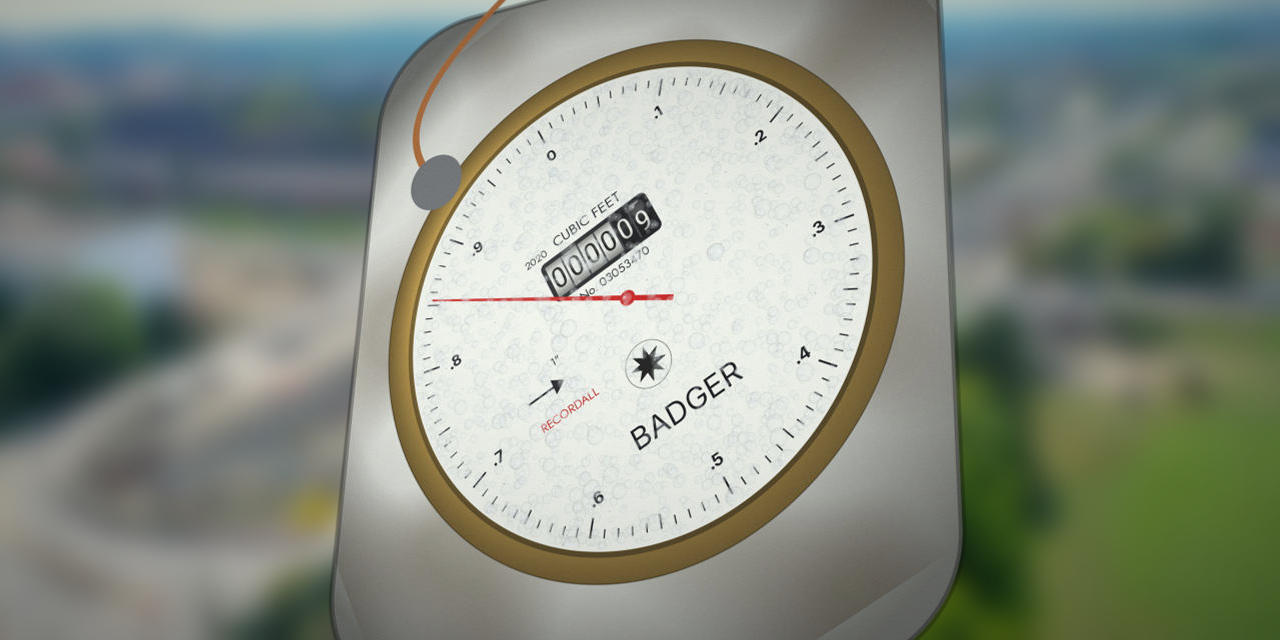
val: 8.85 (ft³)
